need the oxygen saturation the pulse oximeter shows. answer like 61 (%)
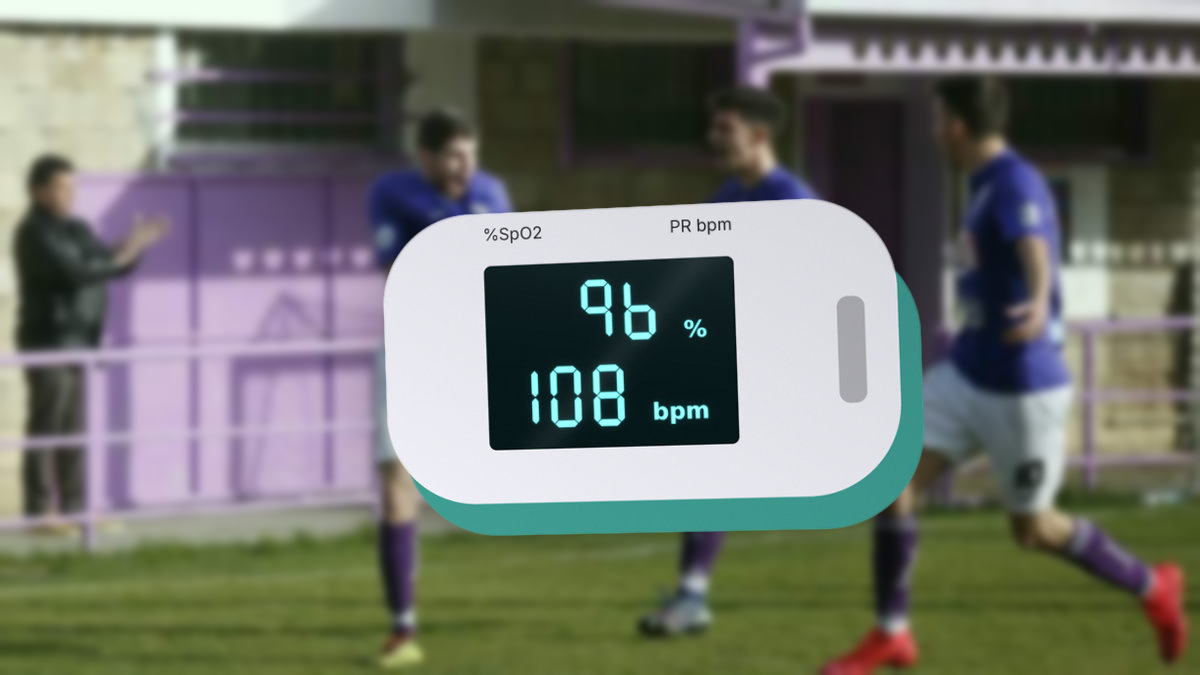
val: 96 (%)
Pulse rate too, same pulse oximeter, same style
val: 108 (bpm)
